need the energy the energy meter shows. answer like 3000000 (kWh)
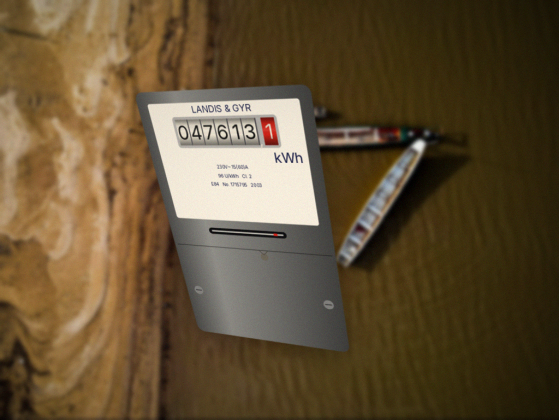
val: 47613.1 (kWh)
